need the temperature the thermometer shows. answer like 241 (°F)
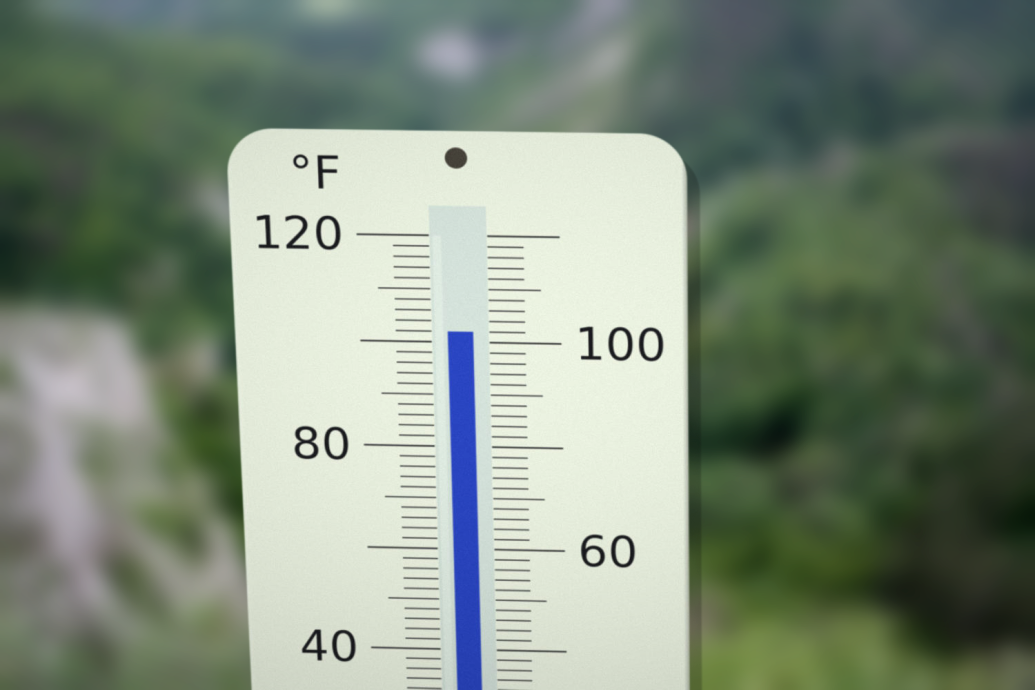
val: 102 (°F)
